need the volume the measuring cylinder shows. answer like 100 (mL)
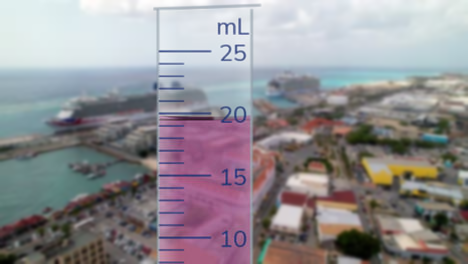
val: 19.5 (mL)
